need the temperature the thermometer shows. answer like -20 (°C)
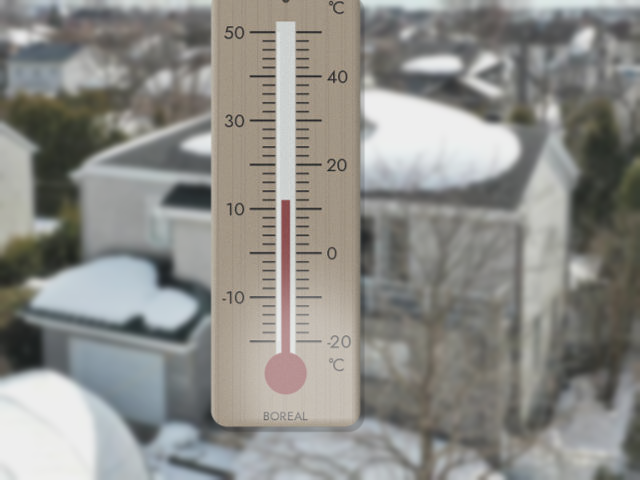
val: 12 (°C)
